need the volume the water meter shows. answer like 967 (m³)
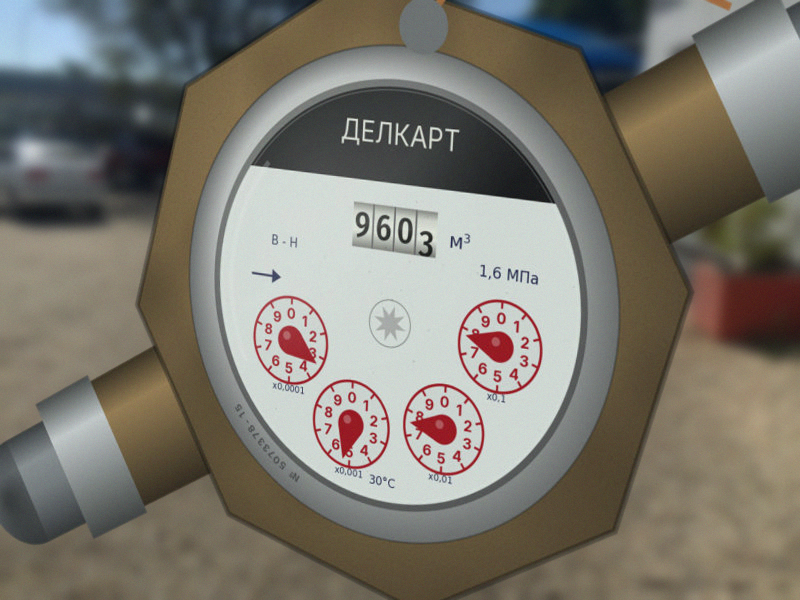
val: 9602.7753 (m³)
